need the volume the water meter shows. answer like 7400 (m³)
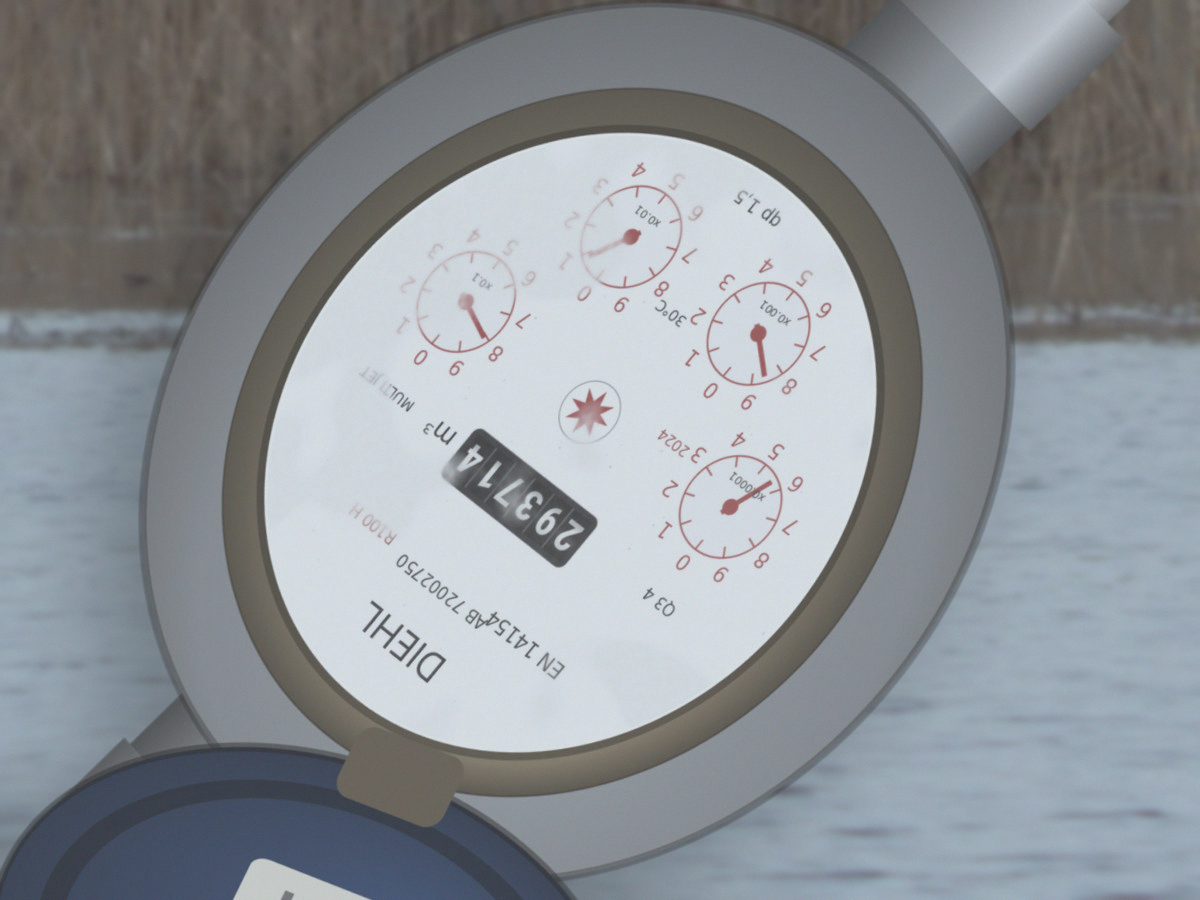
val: 293714.8085 (m³)
